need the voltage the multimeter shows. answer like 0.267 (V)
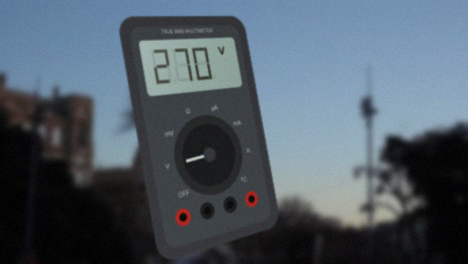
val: 270 (V)
